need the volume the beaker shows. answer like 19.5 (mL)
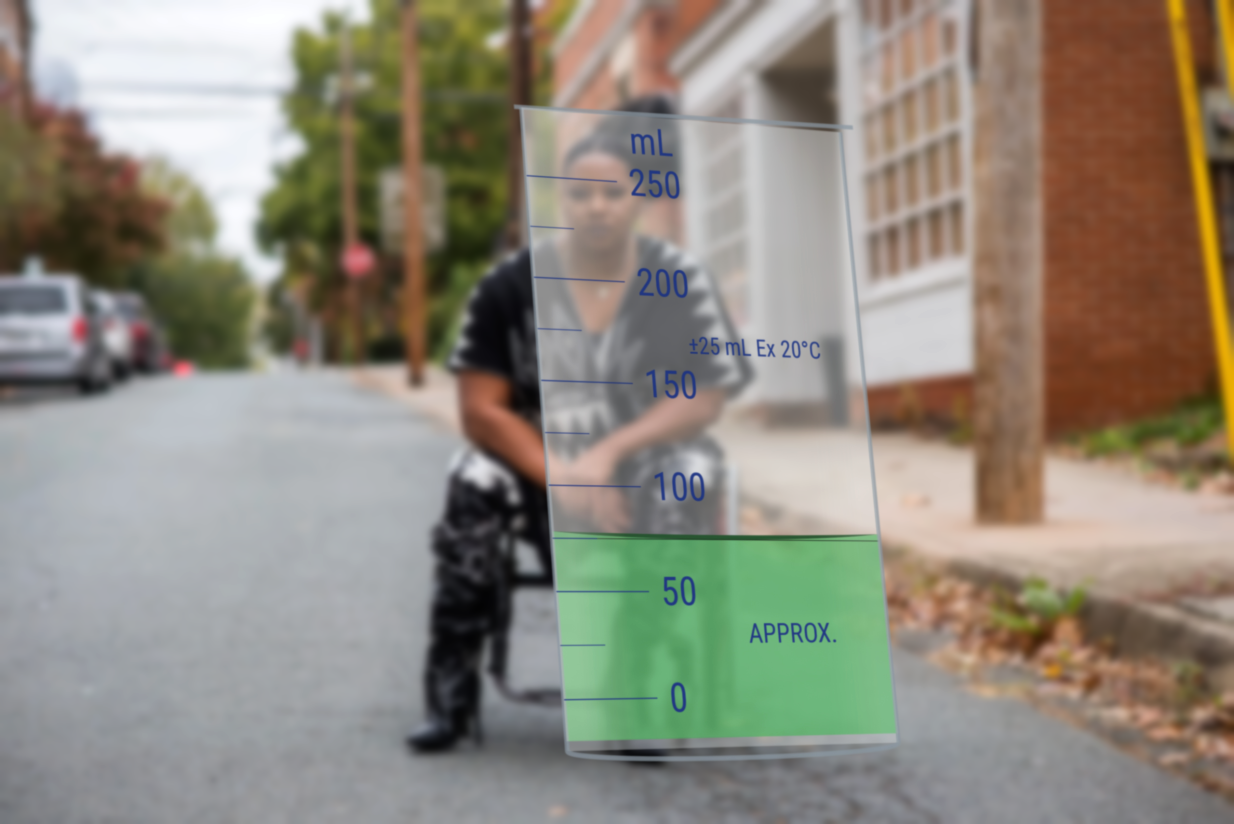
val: 75 (mL)
